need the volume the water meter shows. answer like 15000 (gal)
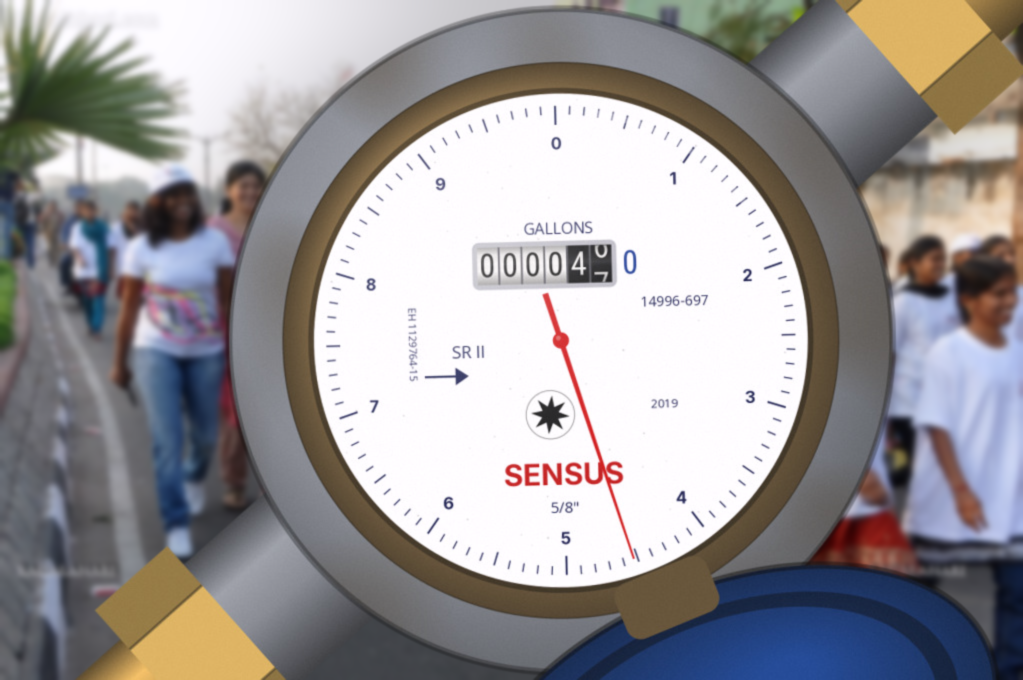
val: 464.5 (gal)
